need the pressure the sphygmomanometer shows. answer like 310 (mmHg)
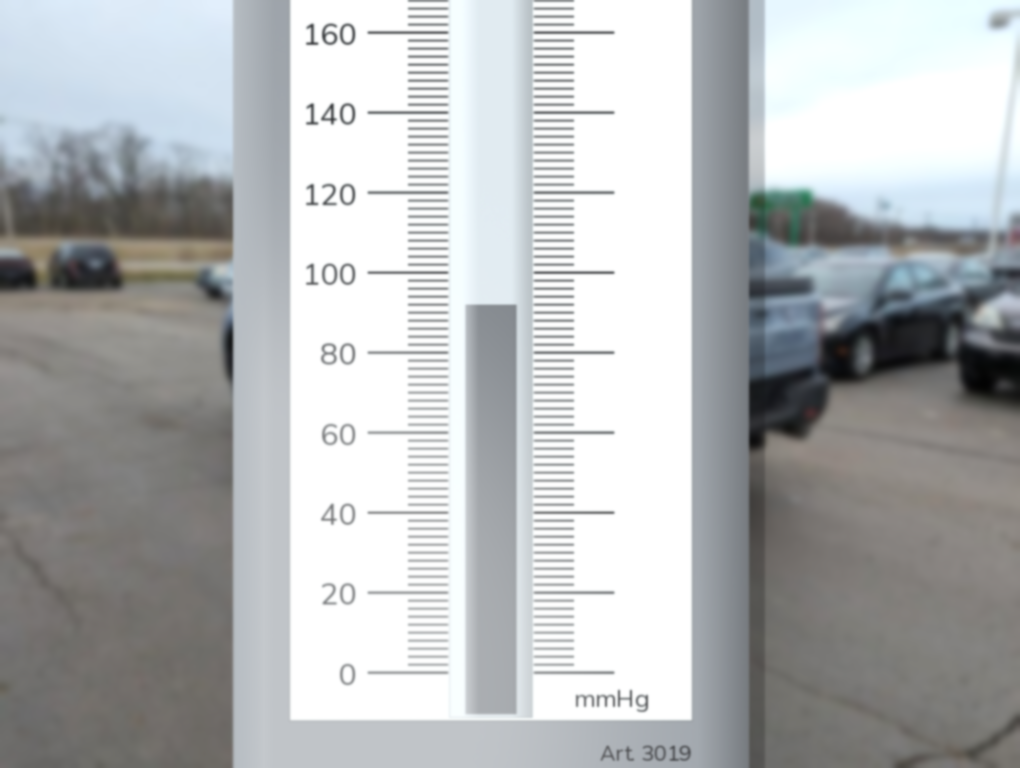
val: 92 (mmHg)
